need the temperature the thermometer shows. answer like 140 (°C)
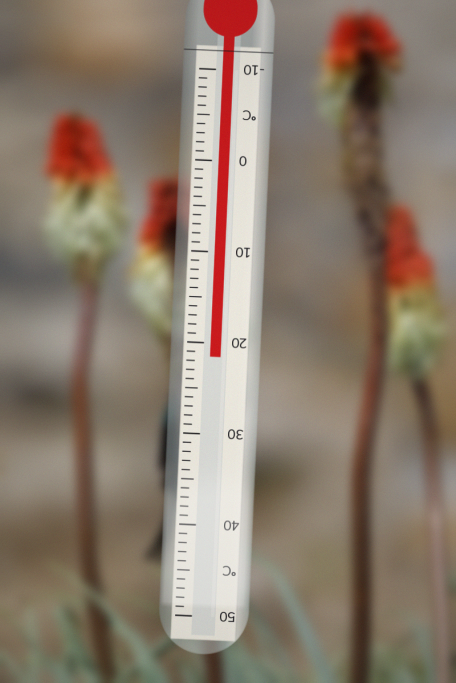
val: 21.5 (°C)
